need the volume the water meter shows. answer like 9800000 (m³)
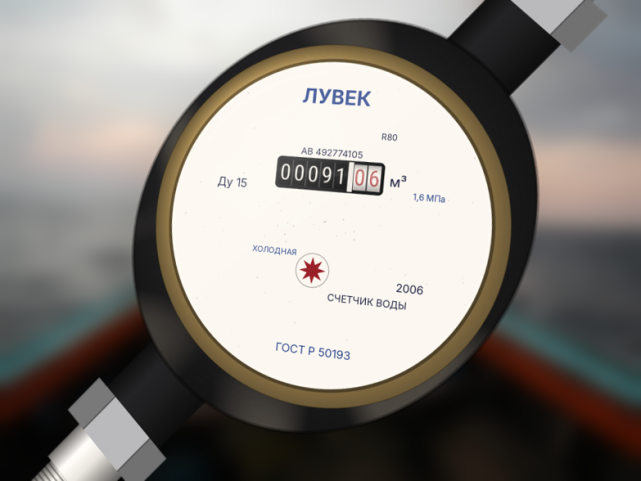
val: 91.06 (m³)
